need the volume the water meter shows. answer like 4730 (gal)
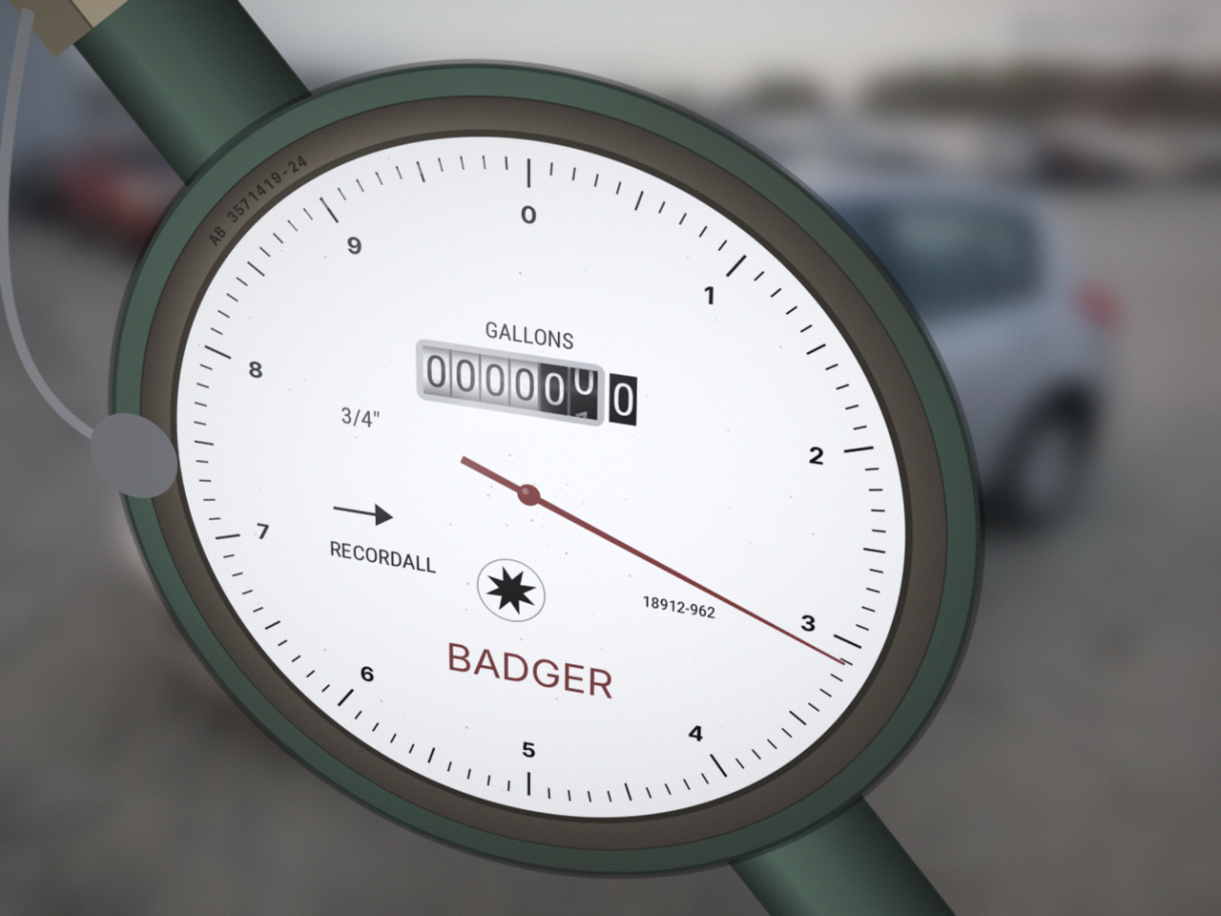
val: 3.1 (gal)
